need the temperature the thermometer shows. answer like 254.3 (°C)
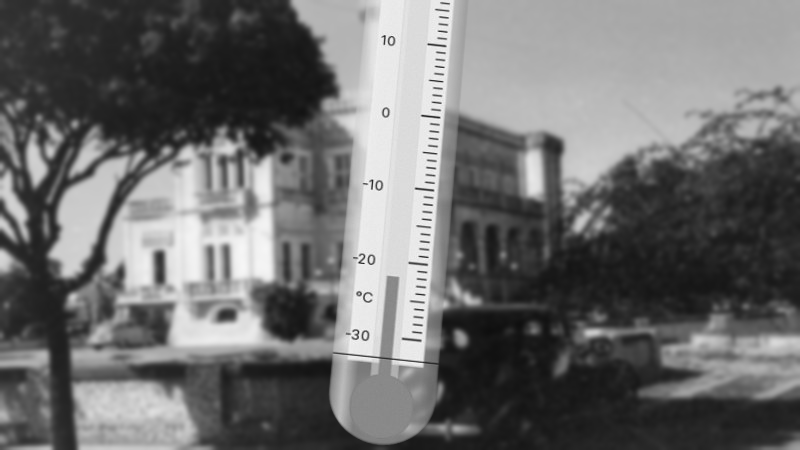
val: -22 (°C)
